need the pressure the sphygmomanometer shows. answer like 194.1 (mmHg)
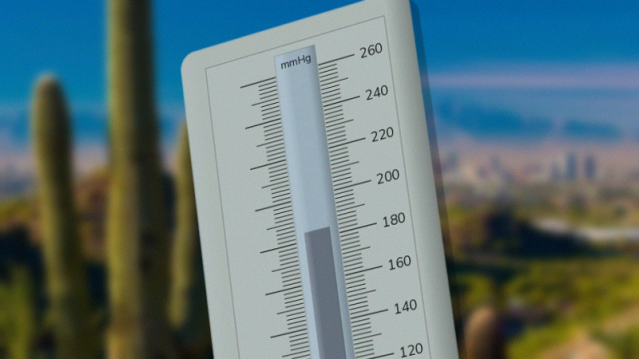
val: 184 (mmHg)
